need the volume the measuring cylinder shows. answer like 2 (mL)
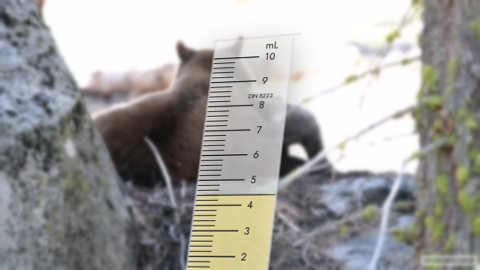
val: 4.4 (mL)
